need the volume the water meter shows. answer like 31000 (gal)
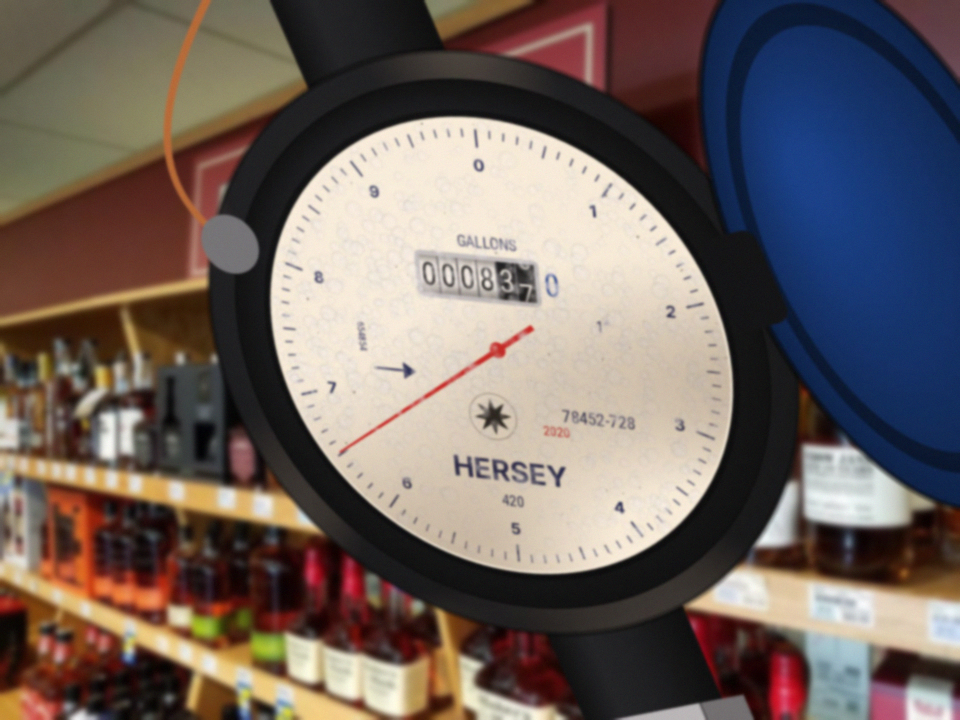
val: 8366.5 (gal)
